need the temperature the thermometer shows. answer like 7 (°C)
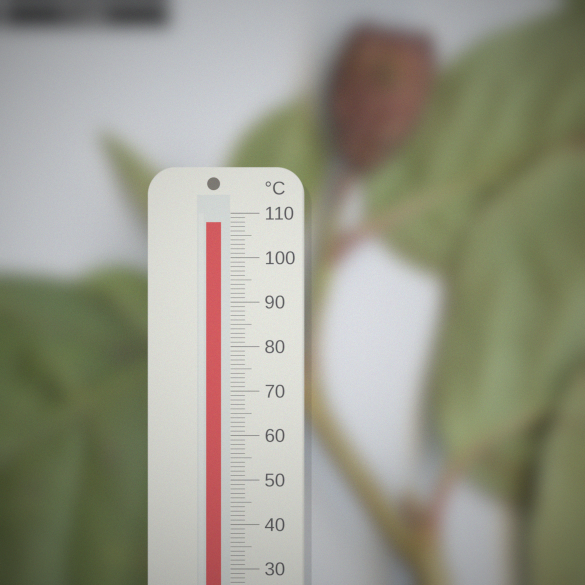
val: 108 (°C)
